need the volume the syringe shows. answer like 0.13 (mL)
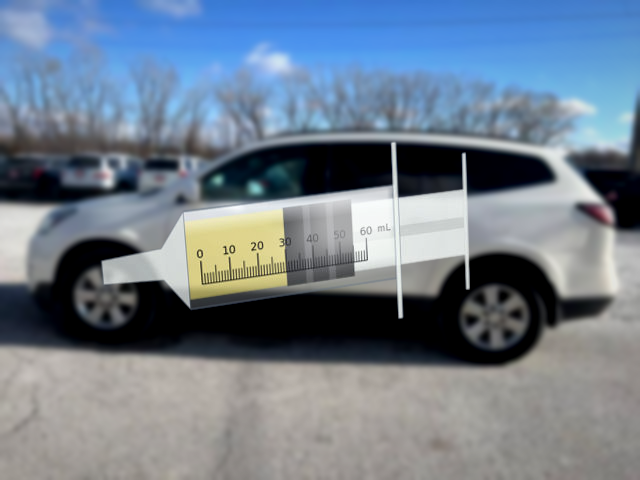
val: 30 (mL)
